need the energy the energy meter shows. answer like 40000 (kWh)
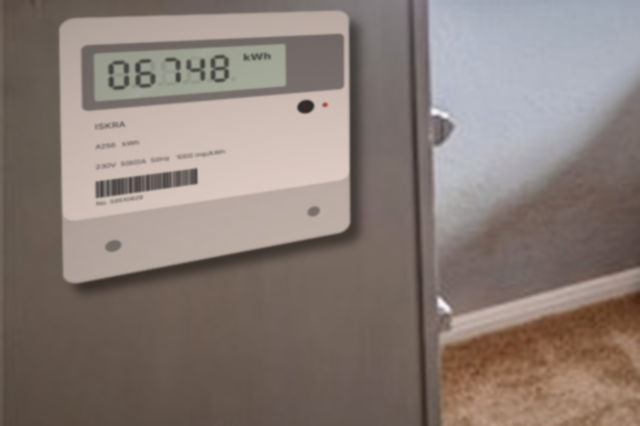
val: 6748 (kWh)
